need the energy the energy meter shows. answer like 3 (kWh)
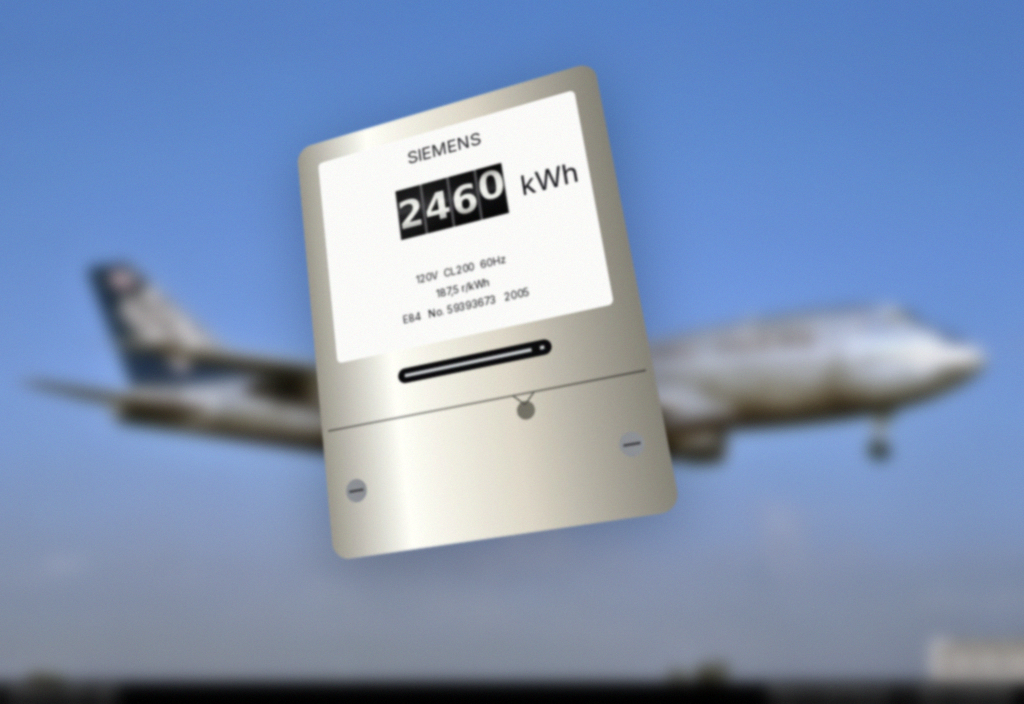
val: 2460 (kWh)
